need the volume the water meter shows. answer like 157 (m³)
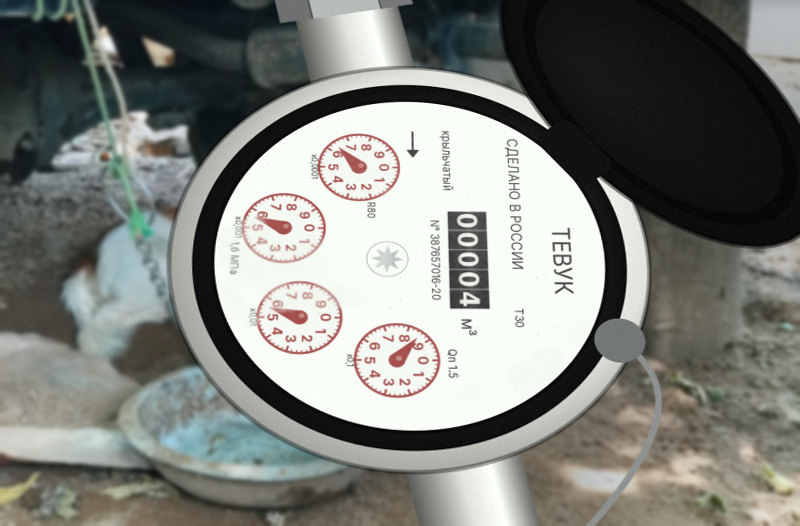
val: 4.8556 (m³)
